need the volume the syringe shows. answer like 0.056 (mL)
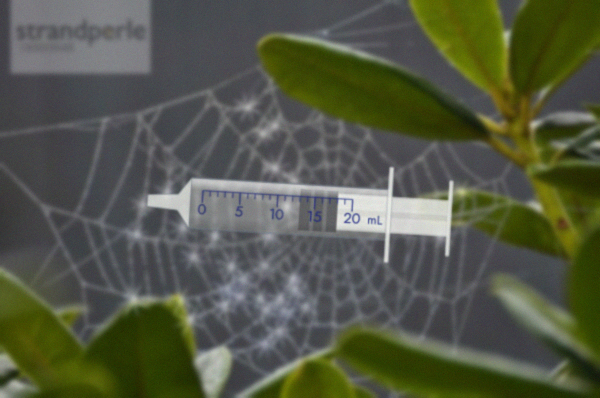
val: 13 (mL)
